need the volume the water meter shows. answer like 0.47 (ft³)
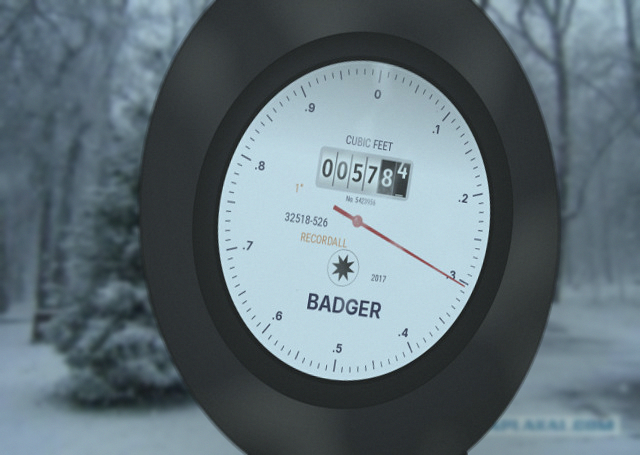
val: 5784.30 (ft³)
